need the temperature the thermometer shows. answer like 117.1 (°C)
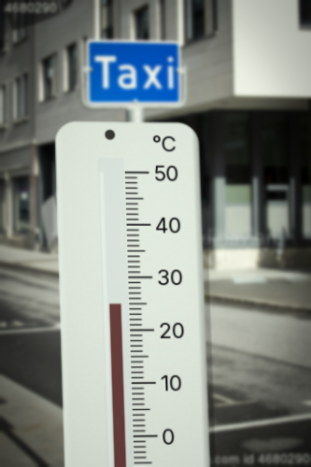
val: 25 (°C)
